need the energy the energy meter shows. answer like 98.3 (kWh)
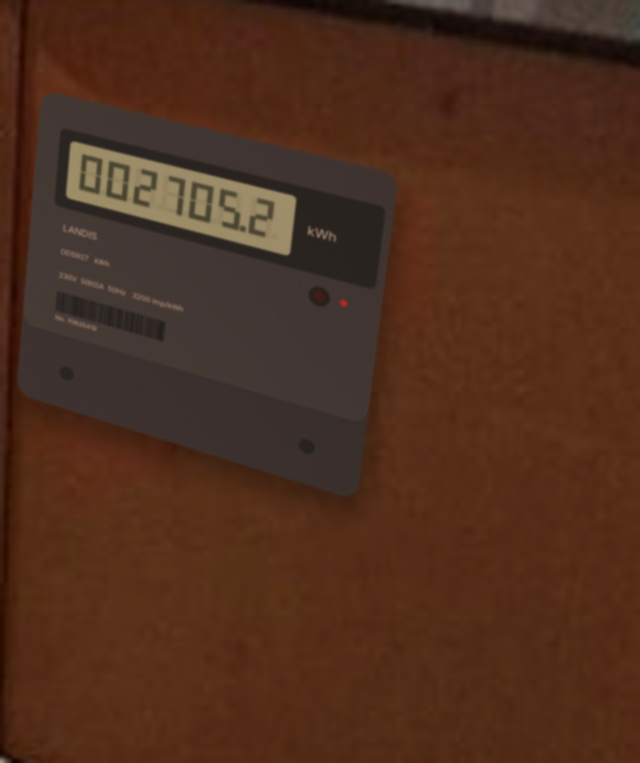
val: 2705.2 (kWh)
